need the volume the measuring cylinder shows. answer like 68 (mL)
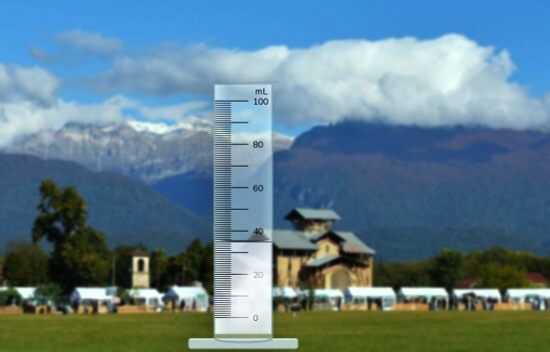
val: 35 (mL)
